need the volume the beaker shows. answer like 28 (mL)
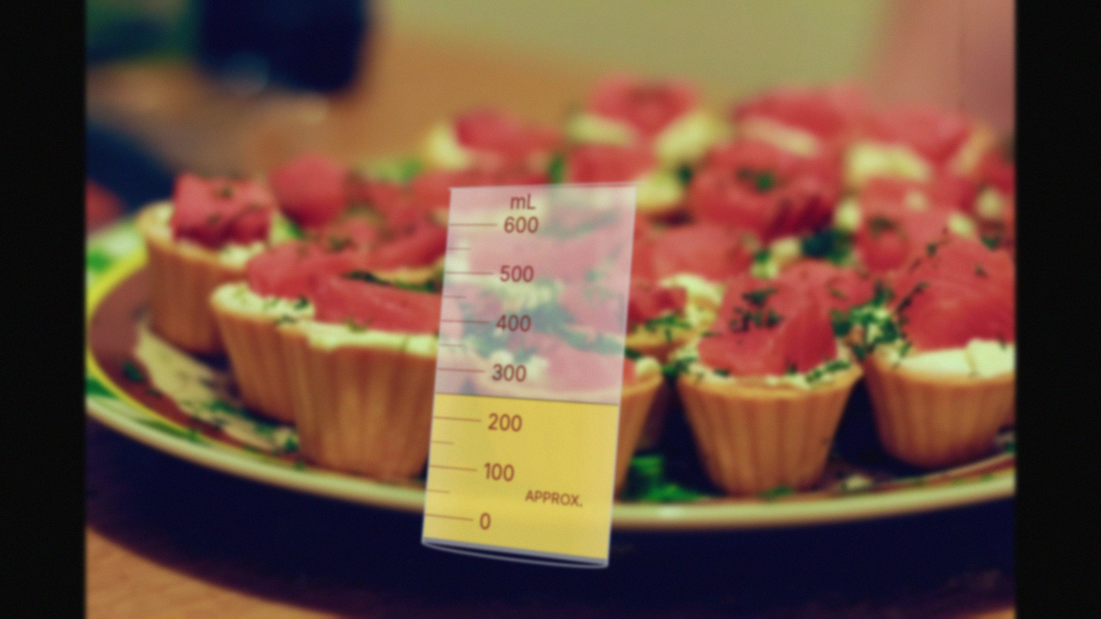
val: 250 (mL)
